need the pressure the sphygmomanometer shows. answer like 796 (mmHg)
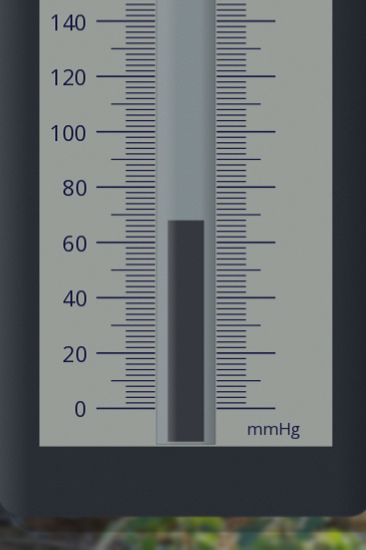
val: 68 (mmHg)
